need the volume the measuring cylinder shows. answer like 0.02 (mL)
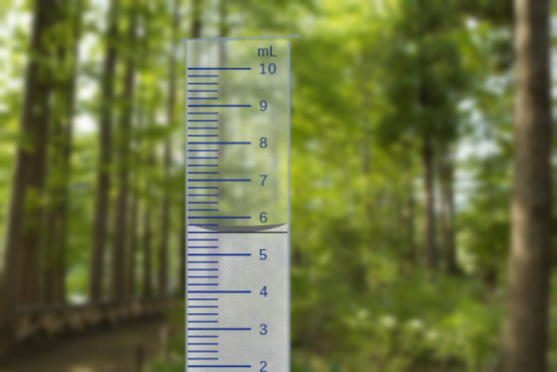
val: 5.6 (mL)
